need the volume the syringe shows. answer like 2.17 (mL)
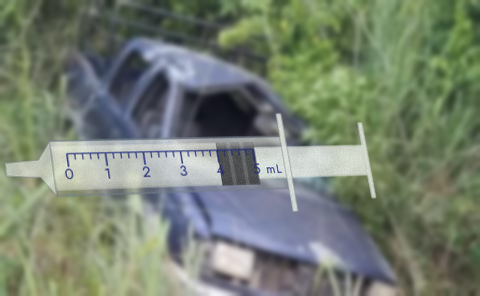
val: 4 (mL)
